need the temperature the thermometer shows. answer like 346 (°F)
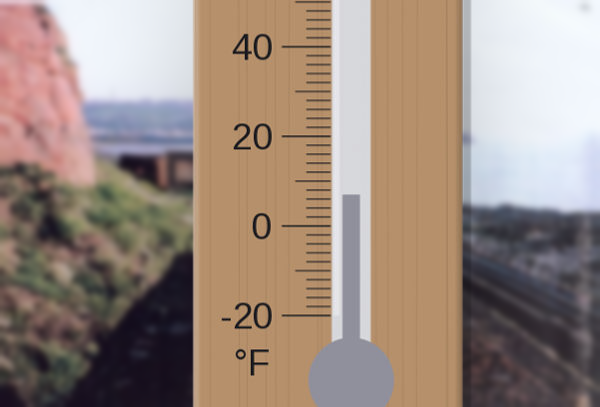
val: 7 (°F)
